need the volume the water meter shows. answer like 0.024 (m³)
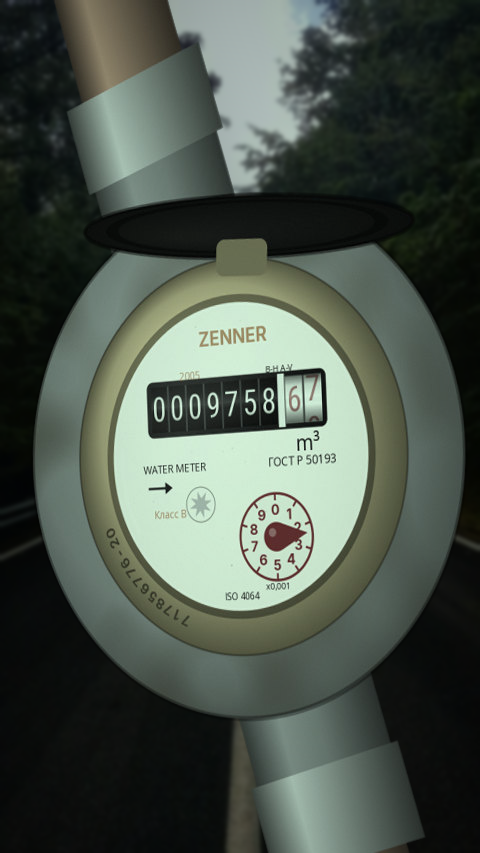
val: 9758.672 (m³)
